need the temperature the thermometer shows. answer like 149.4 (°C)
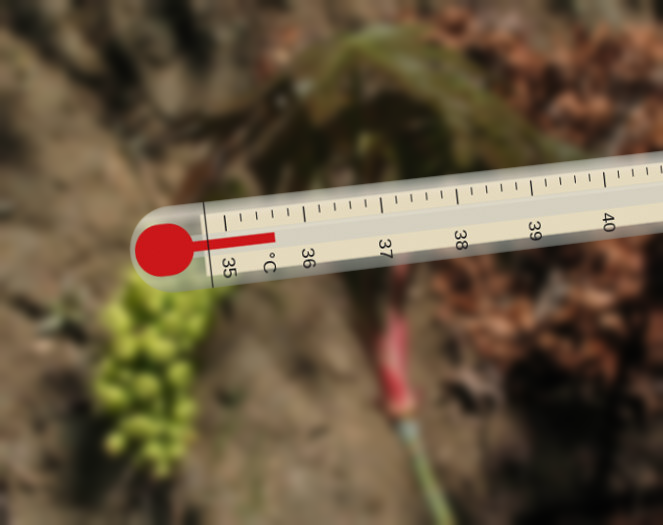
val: 35.6 (°C)
